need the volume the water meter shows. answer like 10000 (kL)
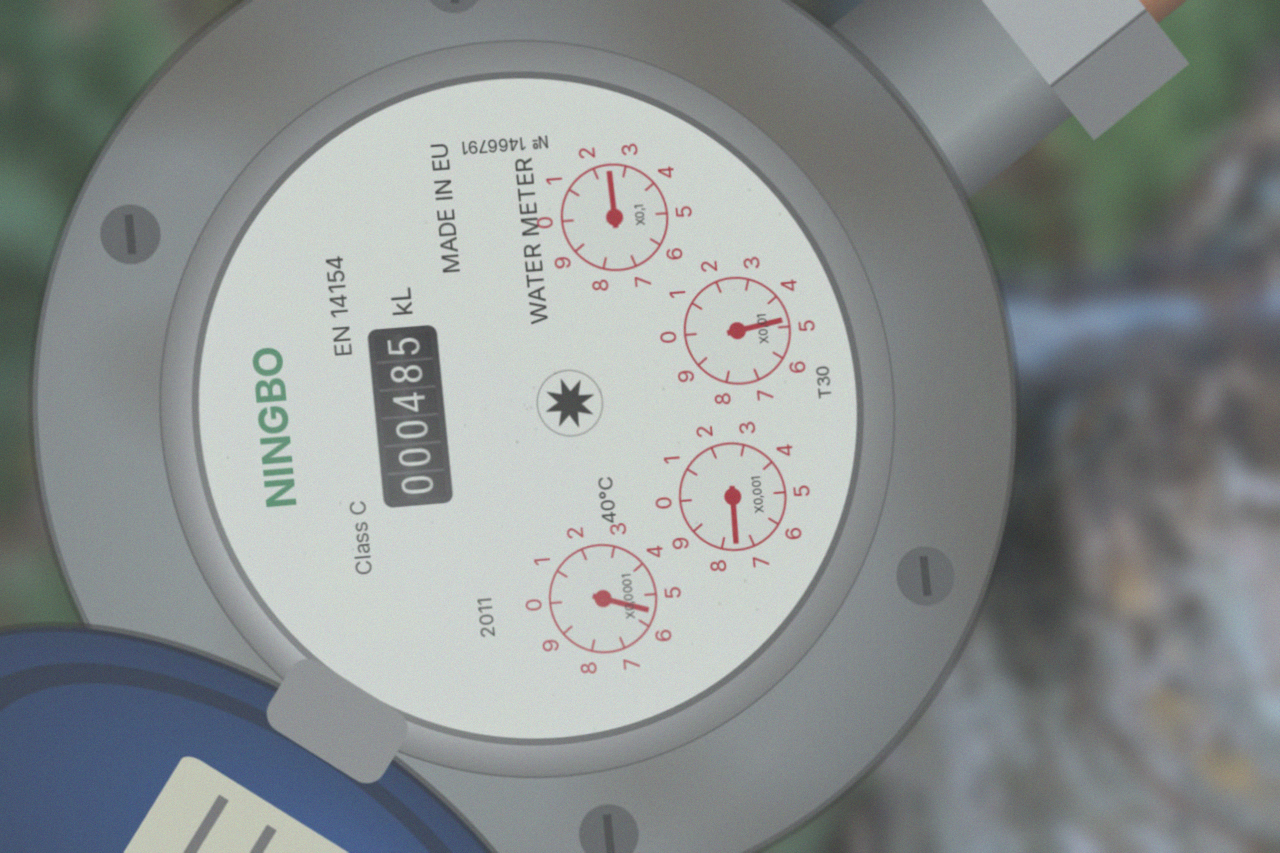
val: 485.2475 (kL)
